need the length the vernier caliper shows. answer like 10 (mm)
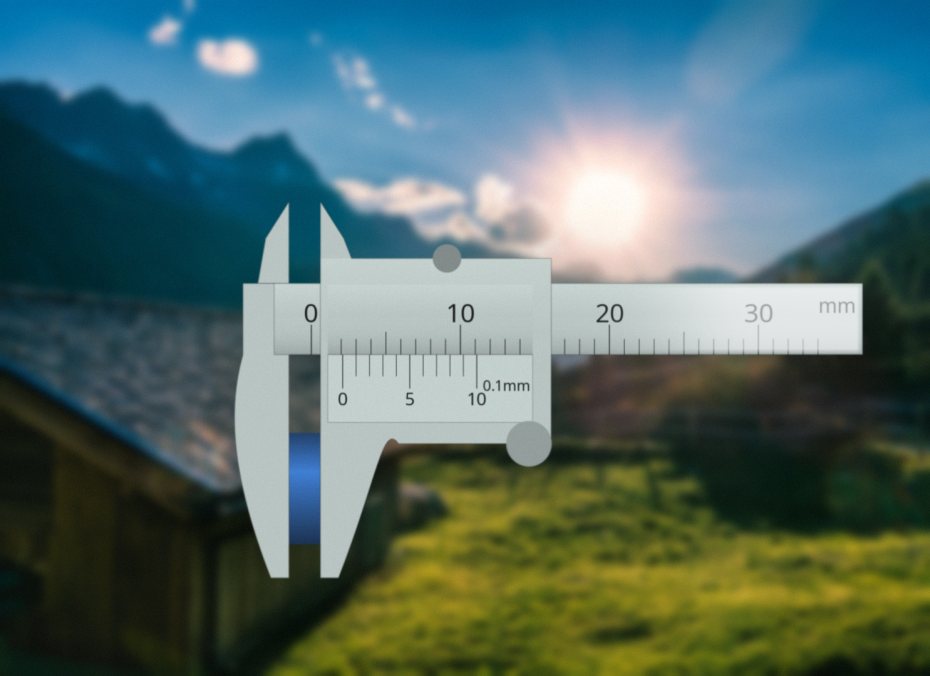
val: 2.1 (mm)
